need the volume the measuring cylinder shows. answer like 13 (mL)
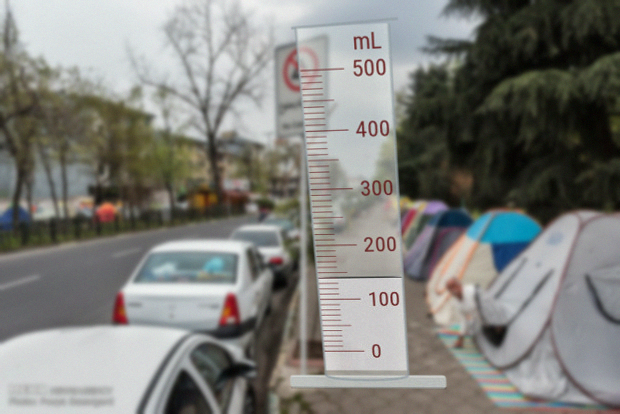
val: 140 (mL)
